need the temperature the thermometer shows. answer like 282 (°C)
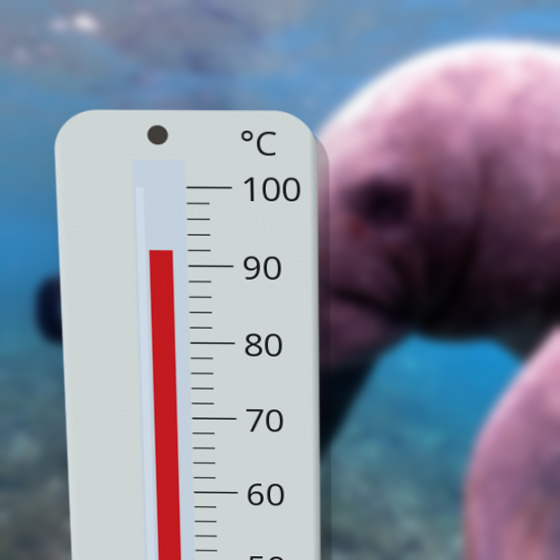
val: 92 (°C)
